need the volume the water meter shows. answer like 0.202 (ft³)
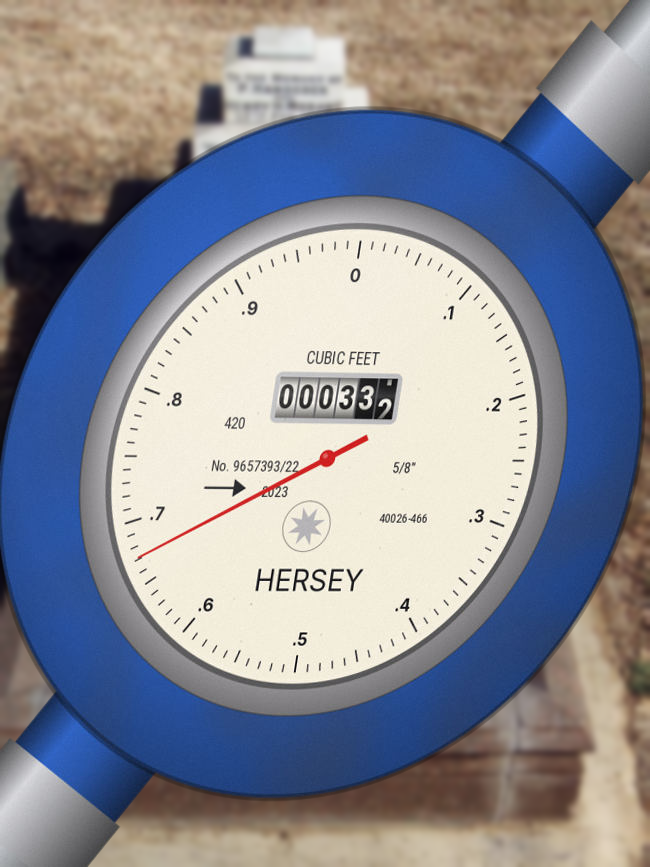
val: 331.67 (ft³)
